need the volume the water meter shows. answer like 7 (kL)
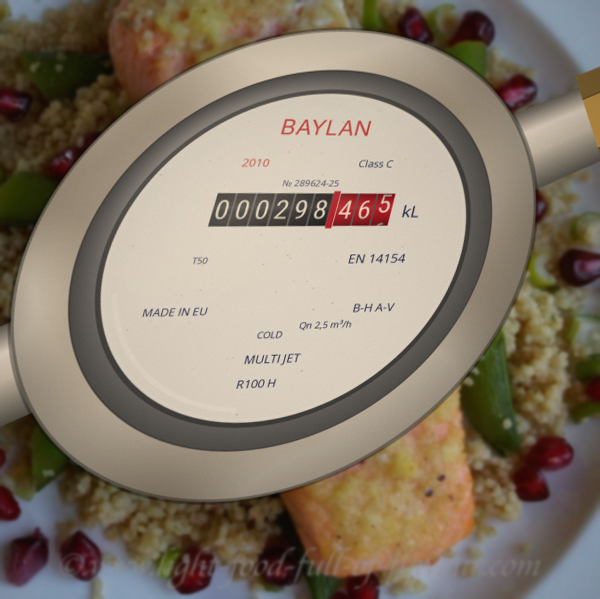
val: 298.465 (kL)
